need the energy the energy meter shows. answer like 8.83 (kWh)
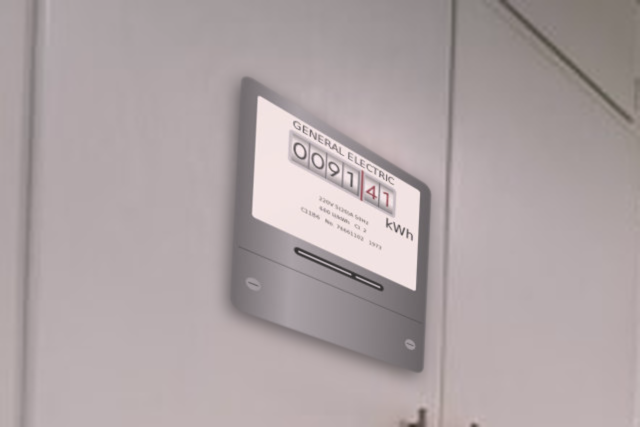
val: 91.41 (kWh)
